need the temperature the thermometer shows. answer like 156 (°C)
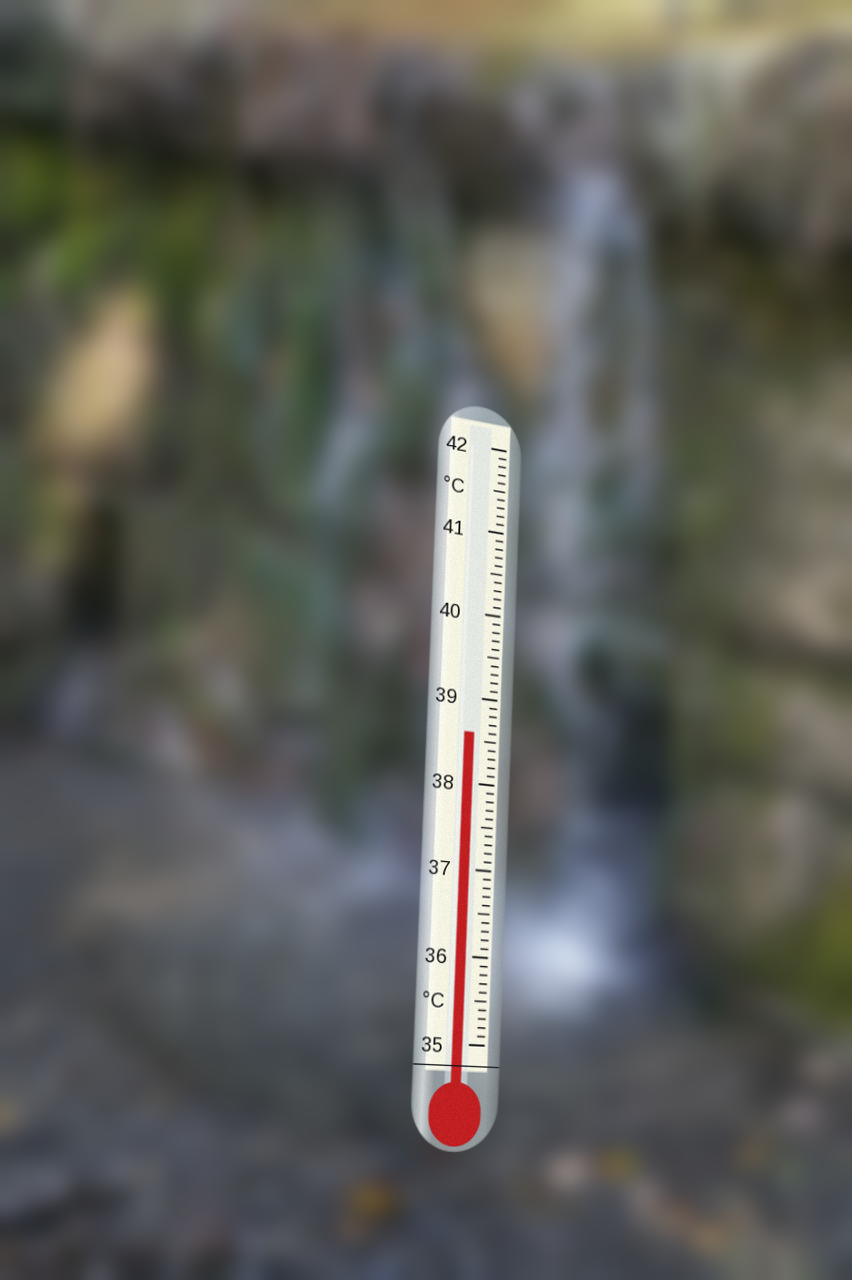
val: 38.6 (°C)
